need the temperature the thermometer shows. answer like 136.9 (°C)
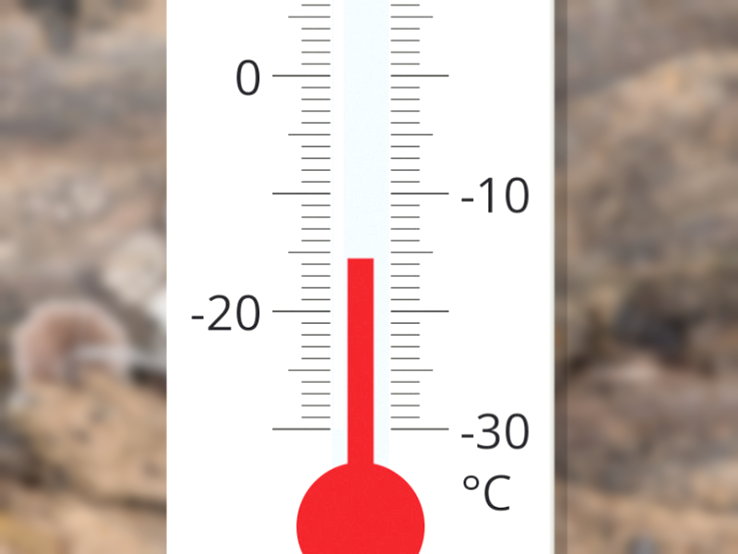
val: -15.5 (°C)
